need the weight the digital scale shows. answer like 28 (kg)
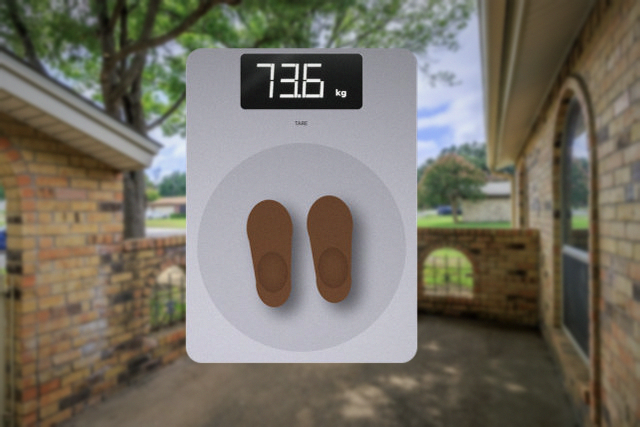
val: 73.6 (kg)
